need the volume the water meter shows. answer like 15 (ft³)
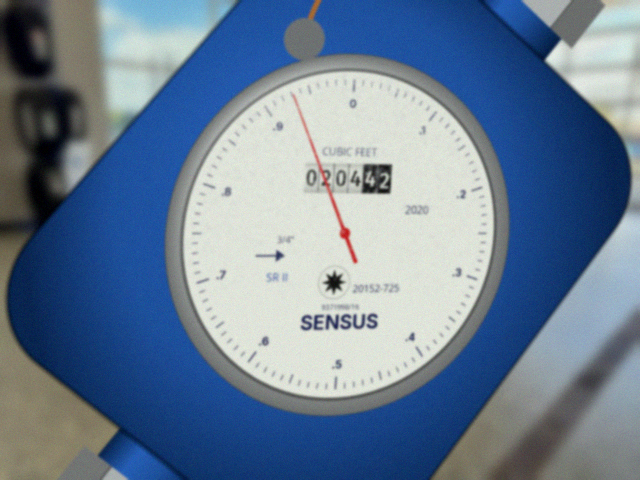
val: 20441.93 (ft³)
